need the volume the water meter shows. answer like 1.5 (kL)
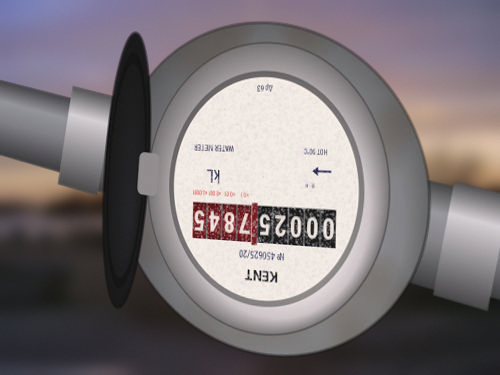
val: 25.7845 (kL)
